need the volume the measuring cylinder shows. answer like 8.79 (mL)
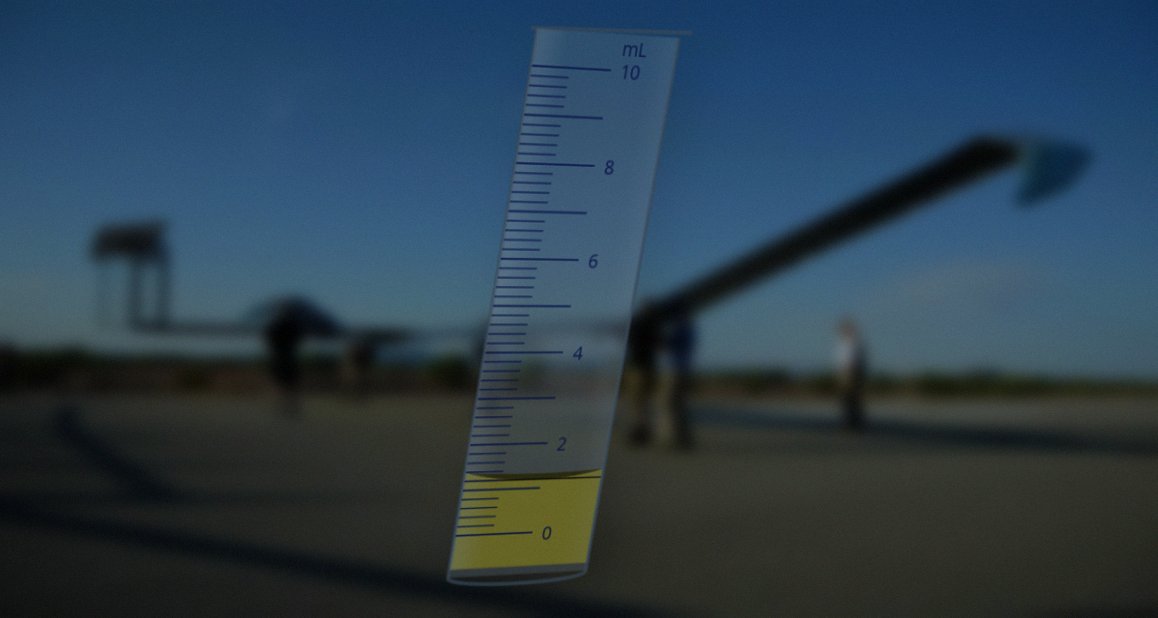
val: 1.2 (mL)
